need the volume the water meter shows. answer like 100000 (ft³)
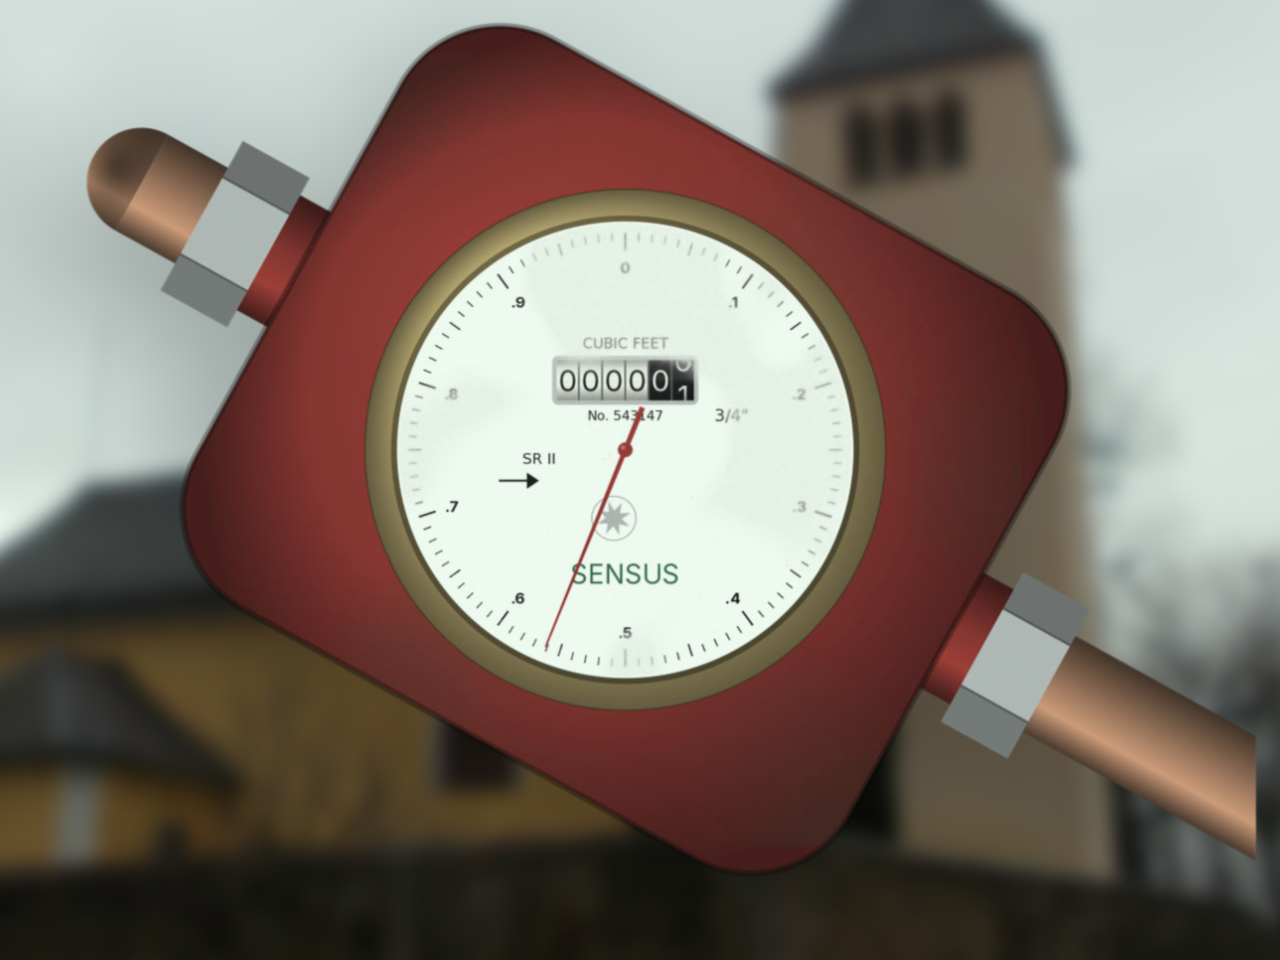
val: 0.56 (ft³)
